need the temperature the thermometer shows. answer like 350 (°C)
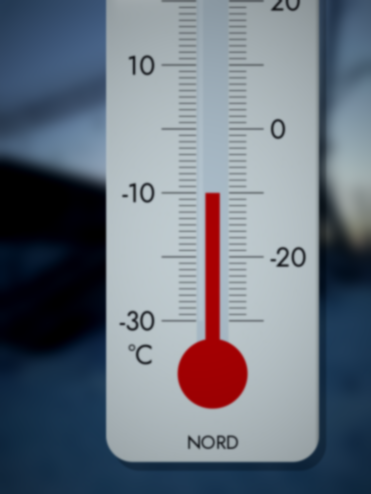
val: -10 (°C)
